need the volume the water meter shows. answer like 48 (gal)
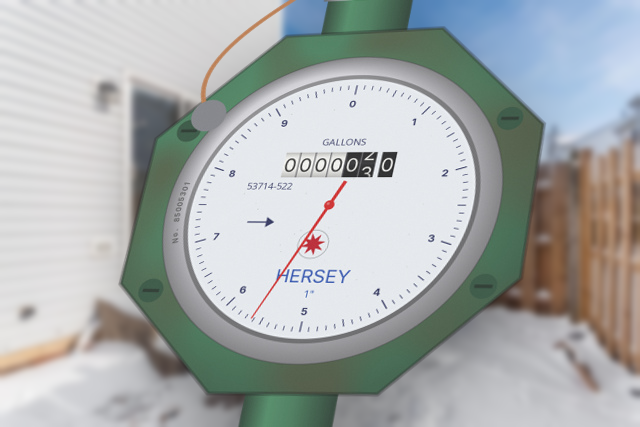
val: 25.6 (gal)
